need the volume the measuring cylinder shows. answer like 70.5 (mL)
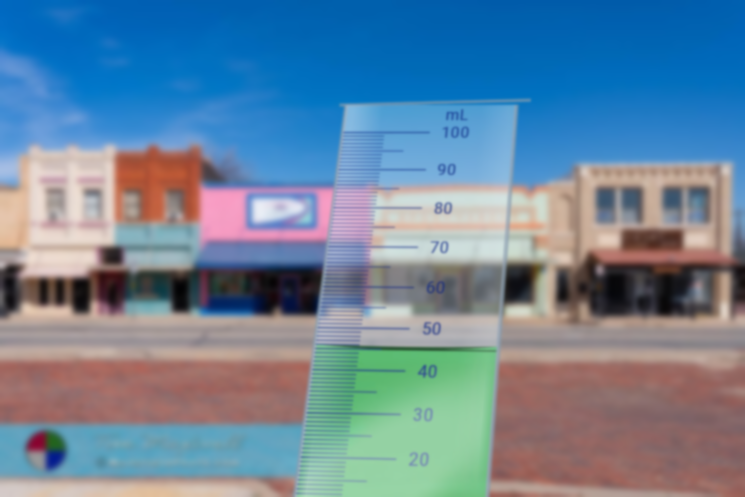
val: 45 (mL)
